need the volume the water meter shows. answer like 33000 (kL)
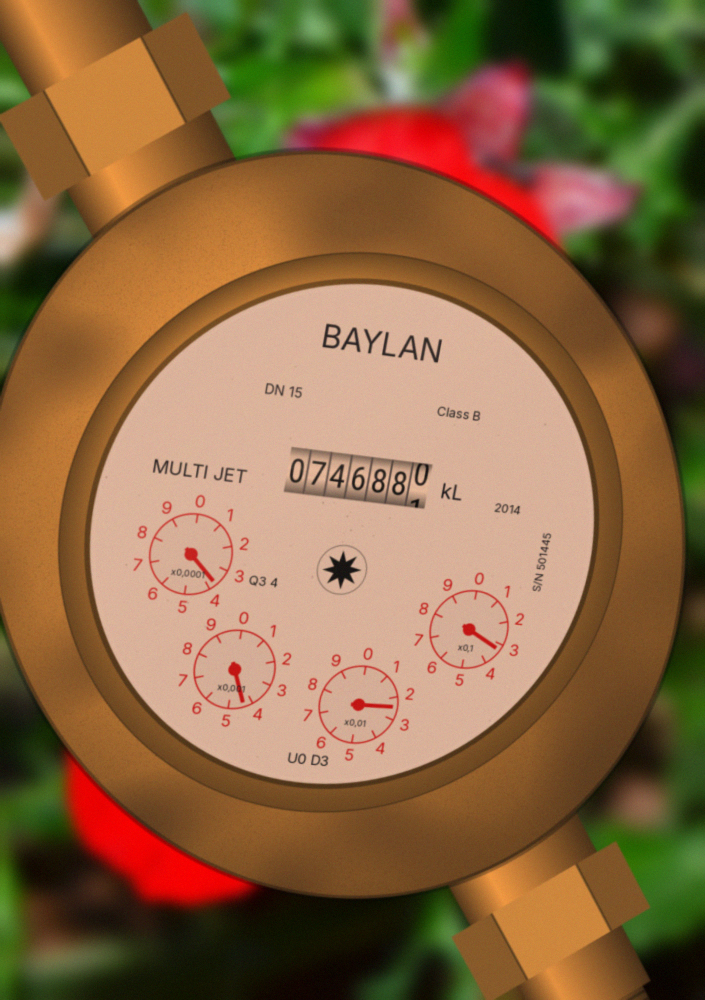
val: 746880.3243 (kL)
